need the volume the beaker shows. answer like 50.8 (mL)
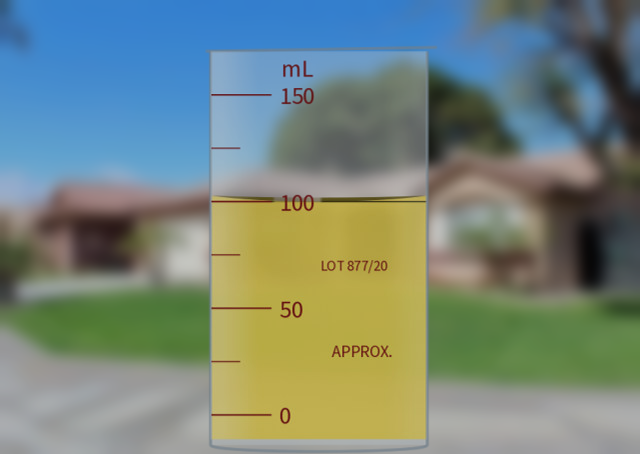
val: 100 (mL)
